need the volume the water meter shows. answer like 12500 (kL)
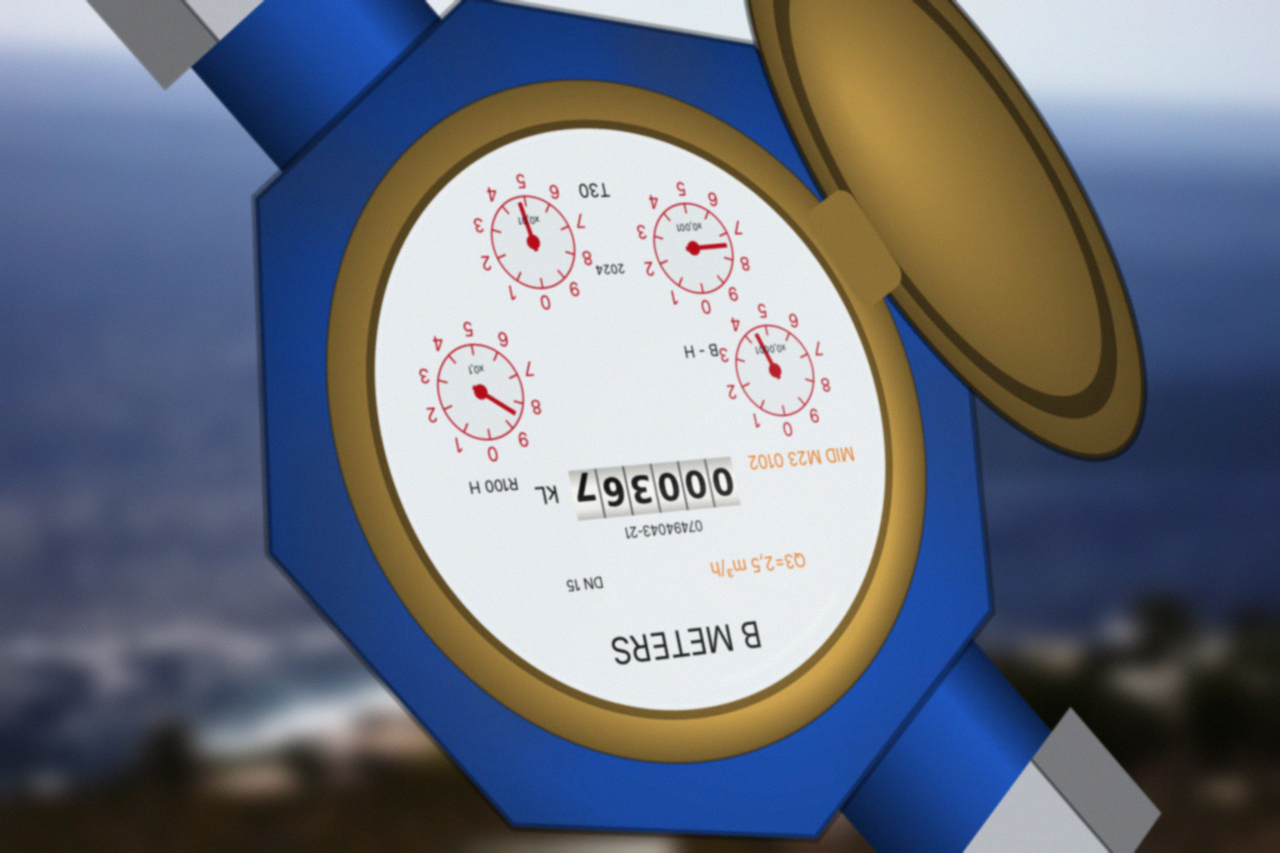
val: 366.8474 (kL)
